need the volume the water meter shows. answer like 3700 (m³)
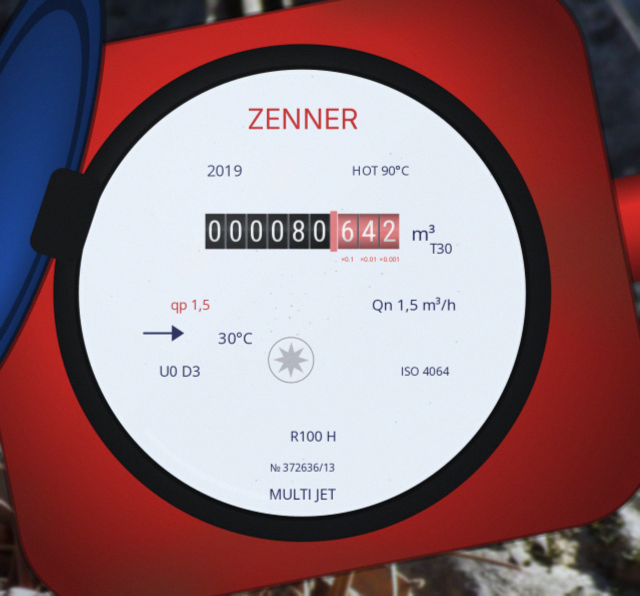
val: 80.642 (m³)
